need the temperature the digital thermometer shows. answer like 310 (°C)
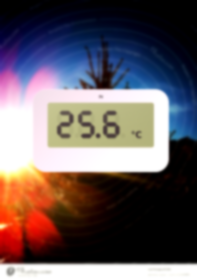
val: 25.6 (°C)
